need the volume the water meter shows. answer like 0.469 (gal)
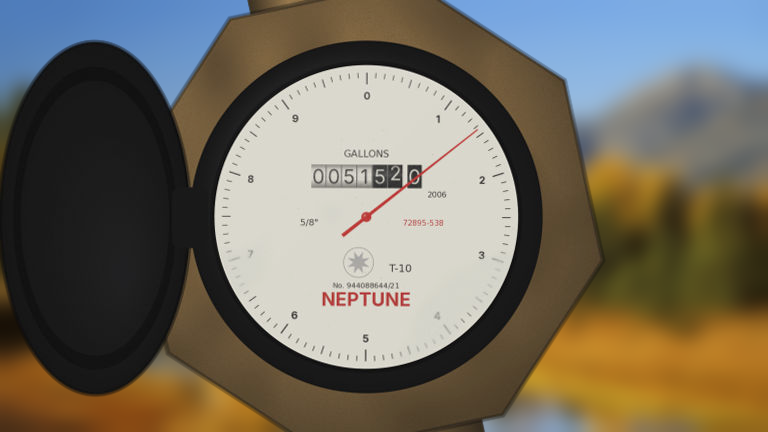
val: 51521.4 (gal)
